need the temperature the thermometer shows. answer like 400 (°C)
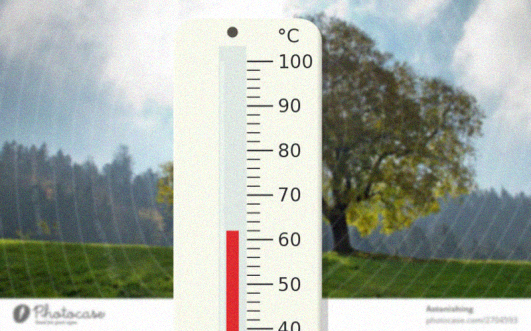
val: 62 (°C)
